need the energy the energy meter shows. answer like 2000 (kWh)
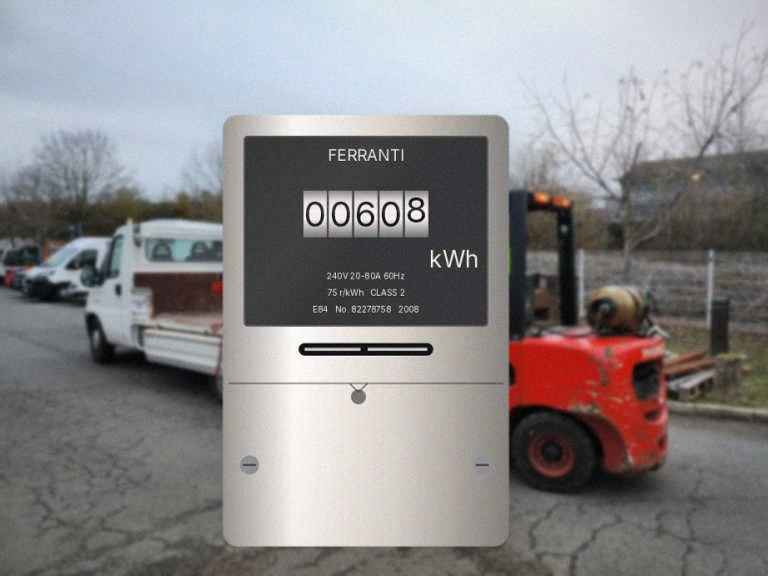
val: 608 (kWh)
